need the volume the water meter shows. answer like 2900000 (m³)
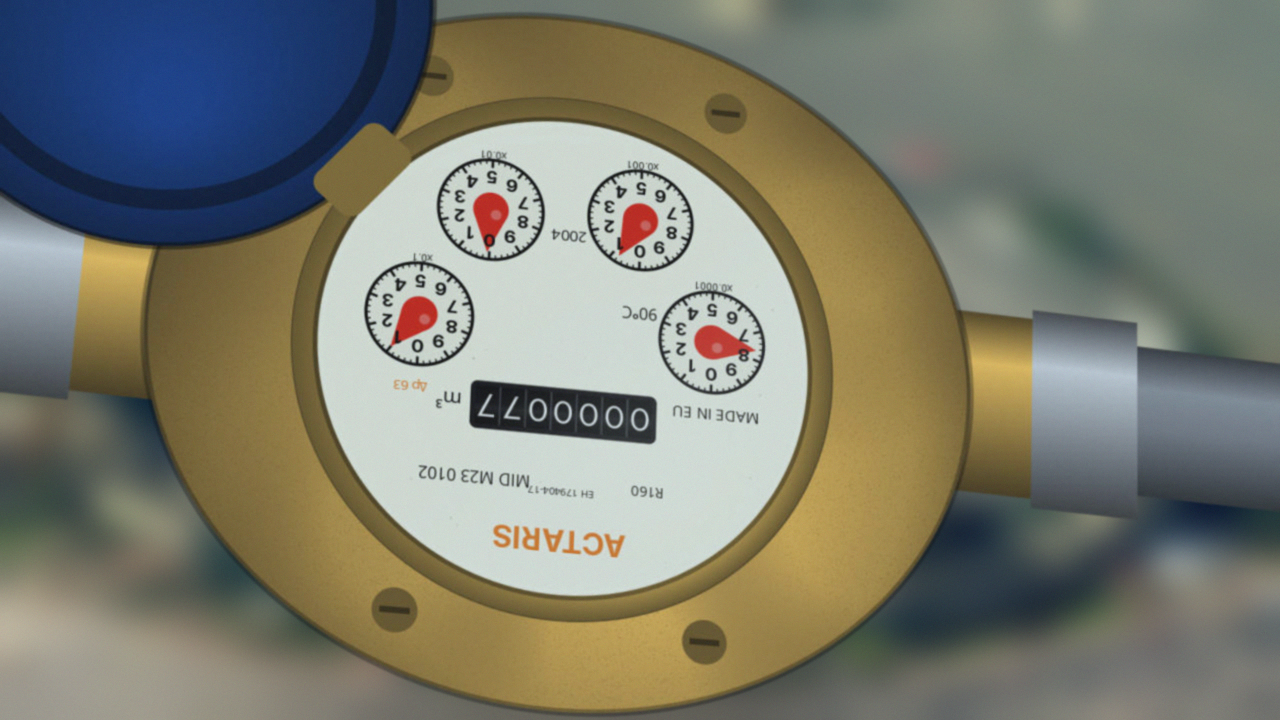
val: 77.1007 (m³)
